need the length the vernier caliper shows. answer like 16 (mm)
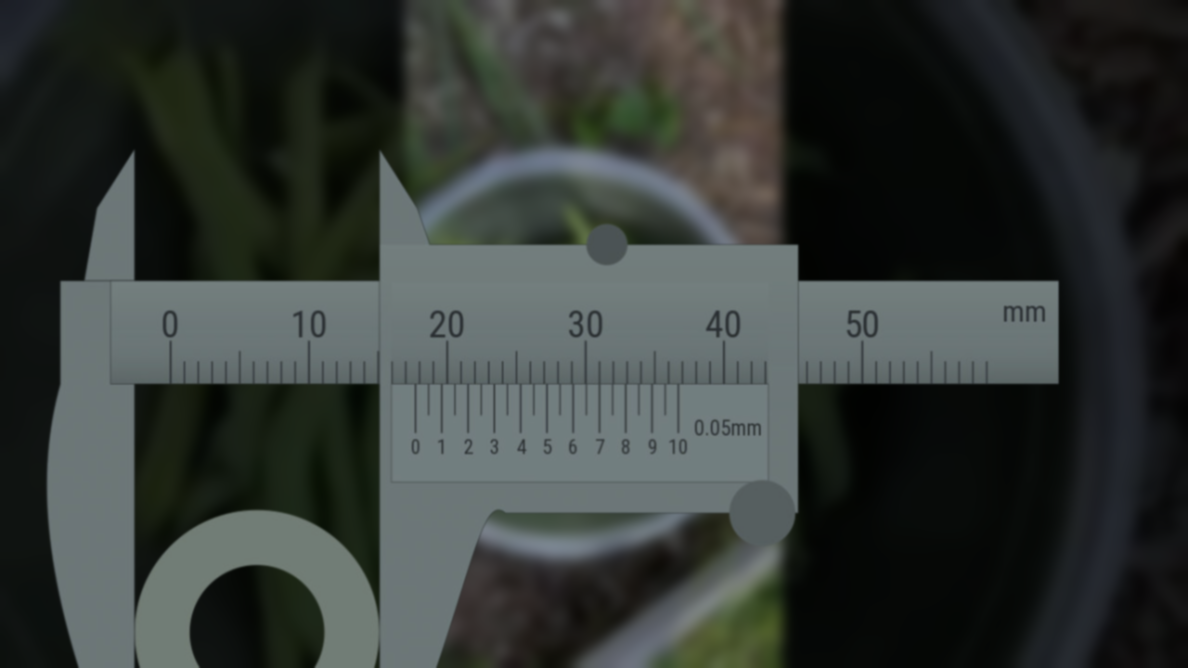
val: 17.7 (mm)
